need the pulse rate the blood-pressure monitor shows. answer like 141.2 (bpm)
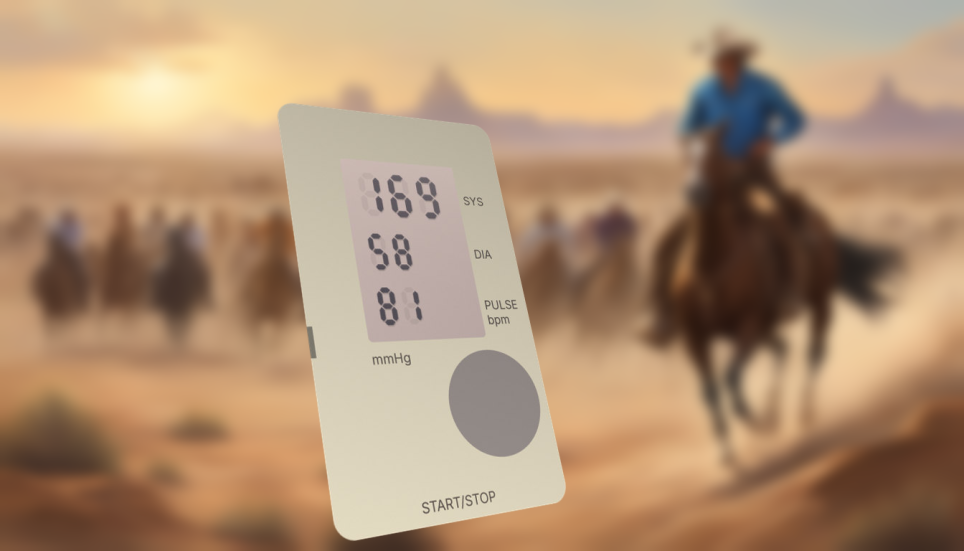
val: 81 (bpm)
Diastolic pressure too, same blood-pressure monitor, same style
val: 58 (mmHg)
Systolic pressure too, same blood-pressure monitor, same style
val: 169 (mmHg)
